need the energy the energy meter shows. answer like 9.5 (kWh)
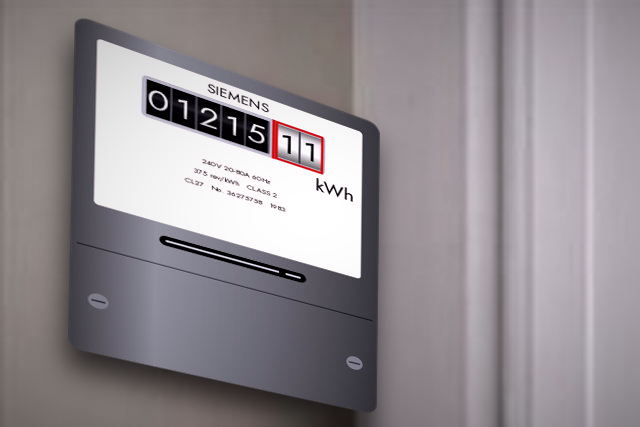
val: 1215.11 (kWh)
